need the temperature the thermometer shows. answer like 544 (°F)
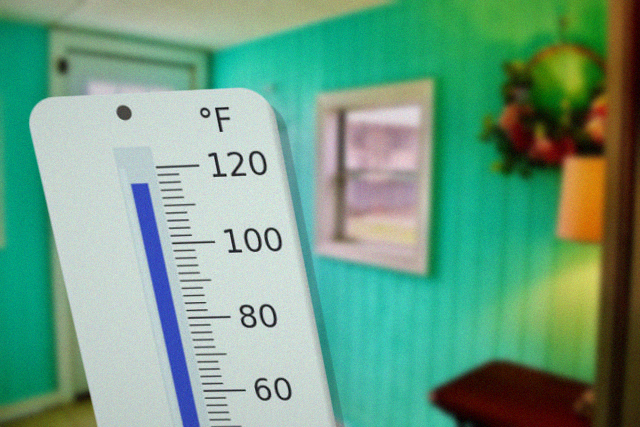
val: 116 (°F)
